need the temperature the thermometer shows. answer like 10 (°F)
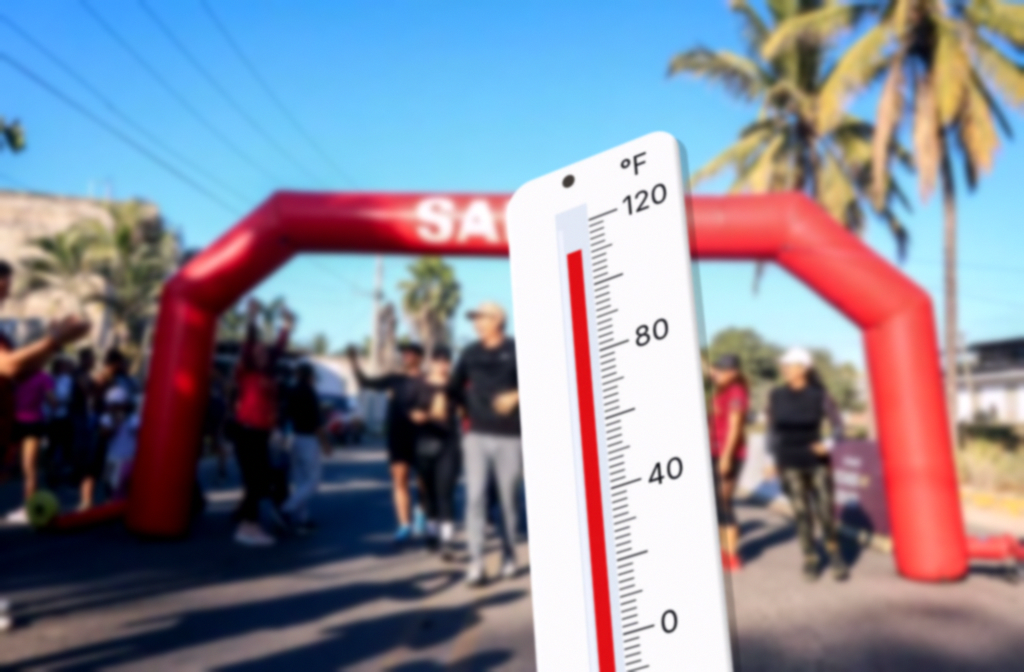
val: 112 (°F)
